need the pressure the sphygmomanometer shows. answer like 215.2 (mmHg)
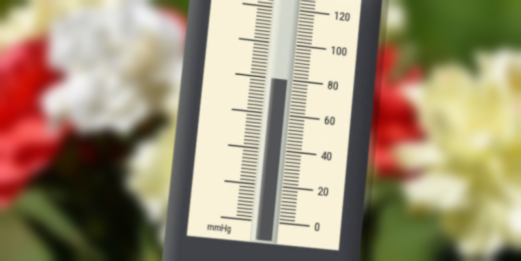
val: 80 (mmHg)
